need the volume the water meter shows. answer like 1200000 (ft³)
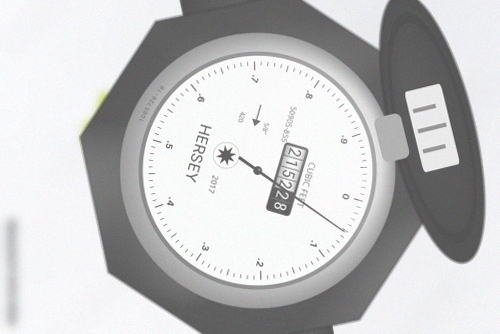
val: 215228.05 (ft³)
